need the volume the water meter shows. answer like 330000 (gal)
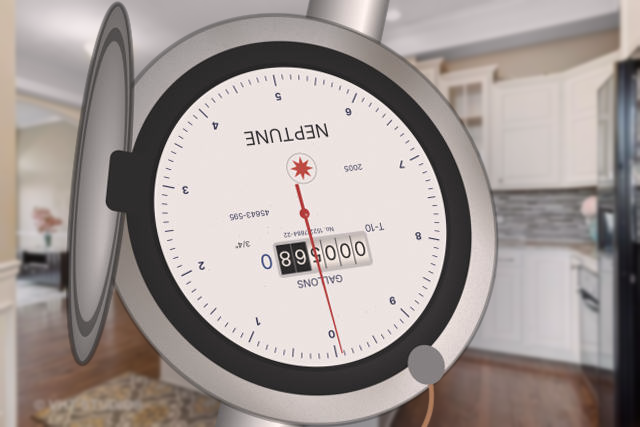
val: 5679.9 (gal)
